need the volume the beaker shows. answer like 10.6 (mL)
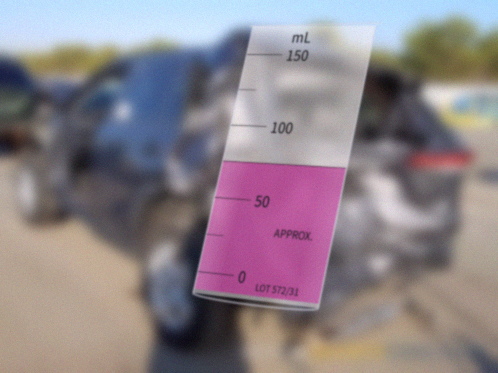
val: 75 (mL)
